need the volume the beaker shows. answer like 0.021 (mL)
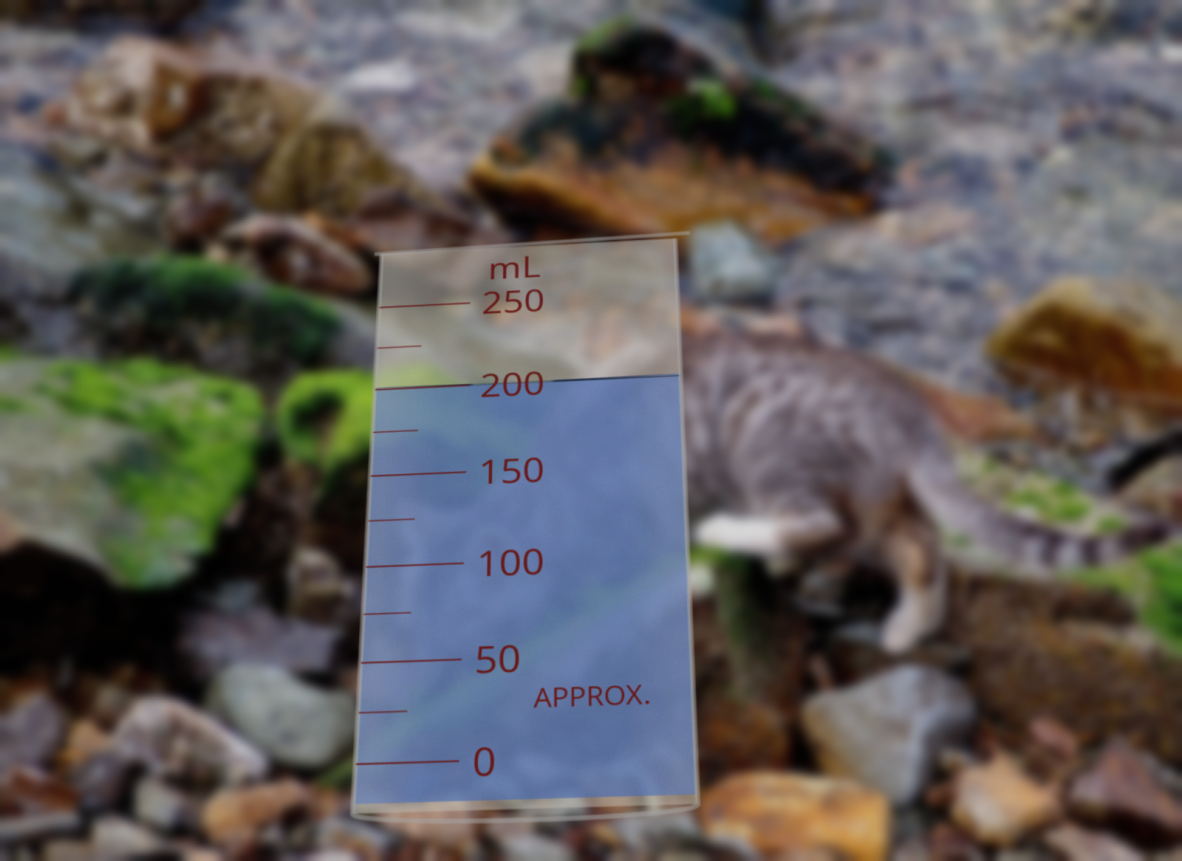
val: 200 (mL)
